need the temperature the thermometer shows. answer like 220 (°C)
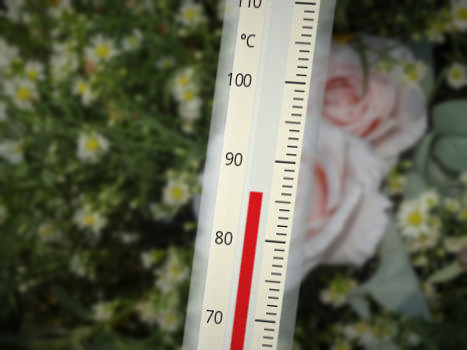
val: 86 (°C)
